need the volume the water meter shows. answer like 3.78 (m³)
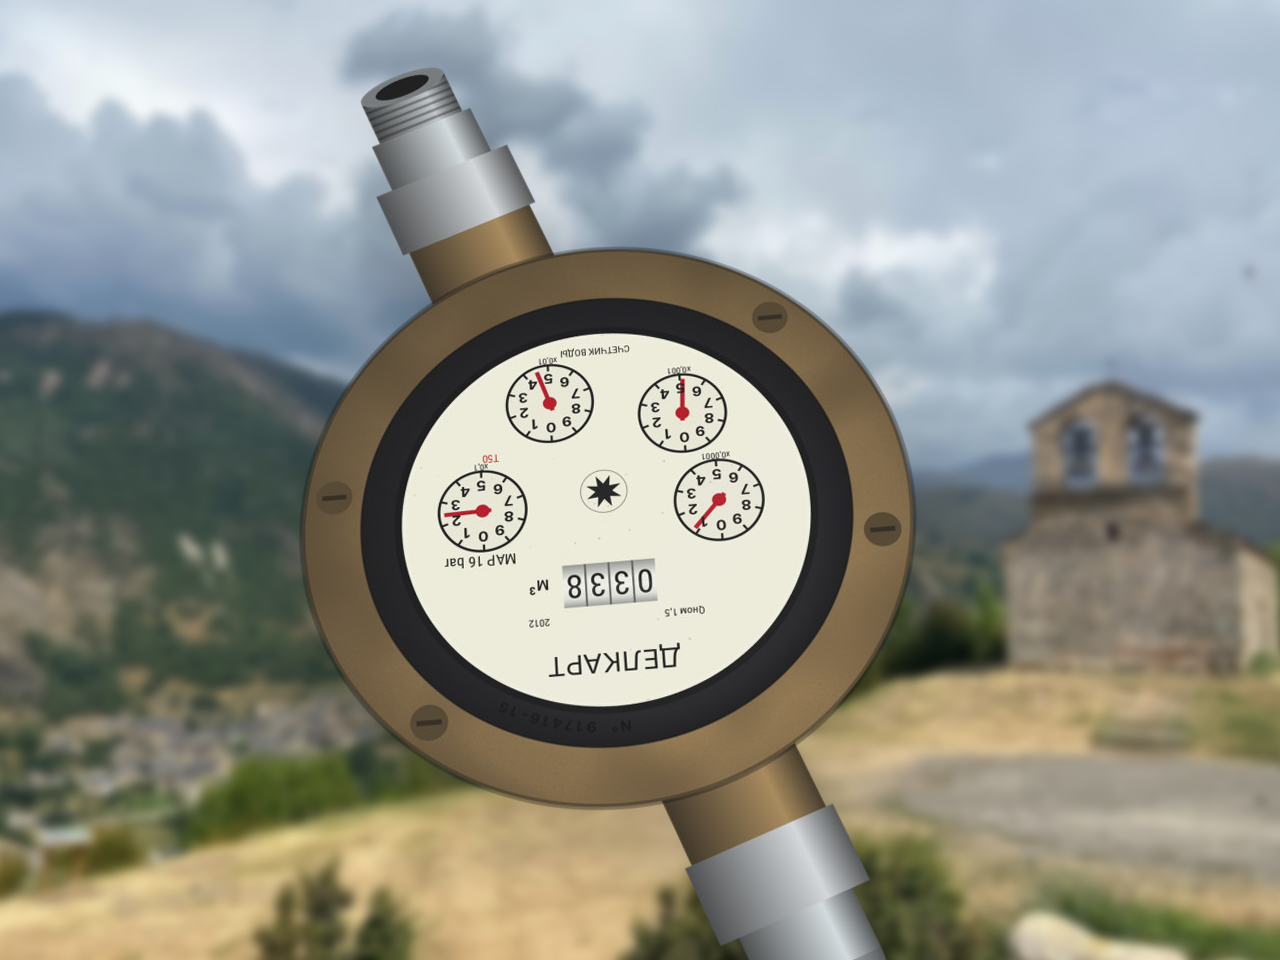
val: 338.2451 (m³)
